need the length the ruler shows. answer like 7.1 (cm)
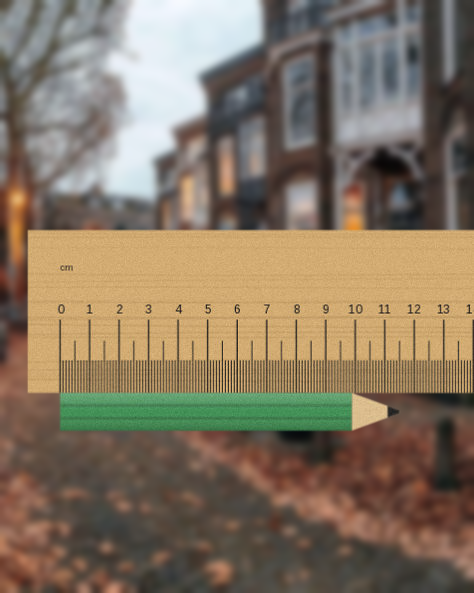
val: 11.5 (cm)
